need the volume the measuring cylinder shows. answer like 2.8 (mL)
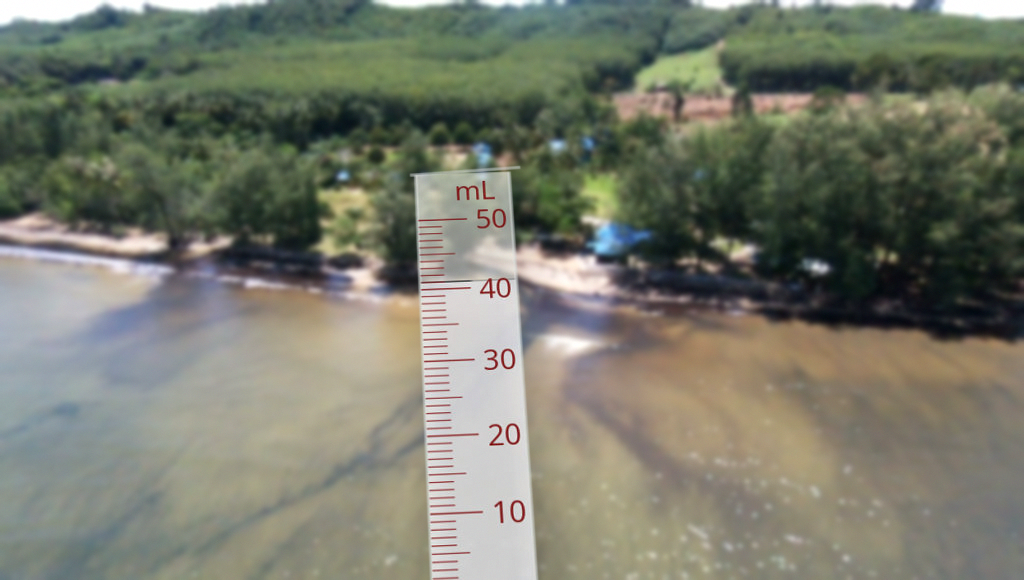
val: 41 (mL)
